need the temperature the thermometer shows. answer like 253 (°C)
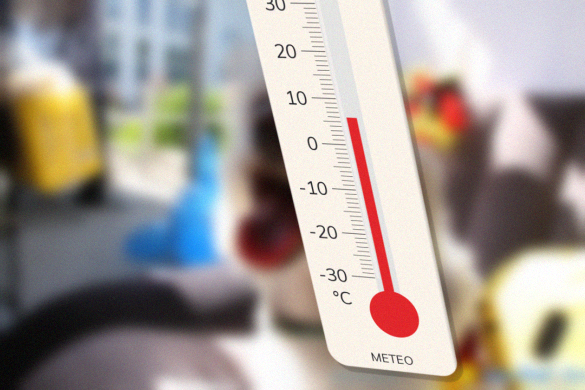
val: 6 (°C)
